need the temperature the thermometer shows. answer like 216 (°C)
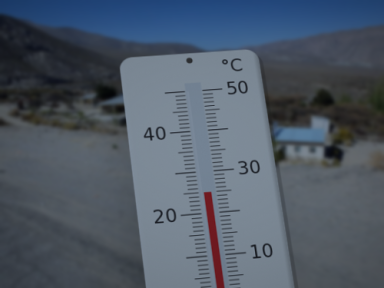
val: 25 (°C)
